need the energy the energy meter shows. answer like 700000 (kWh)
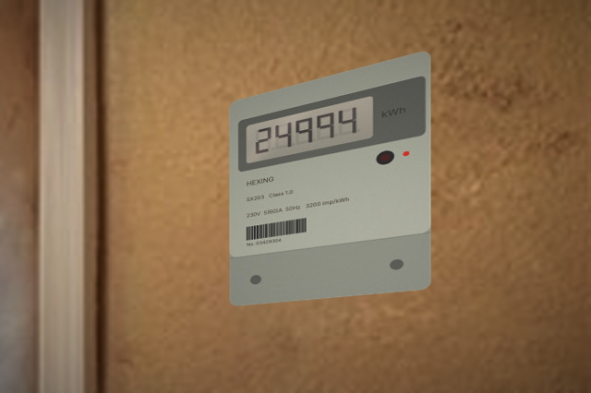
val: 24994 (kWh)
